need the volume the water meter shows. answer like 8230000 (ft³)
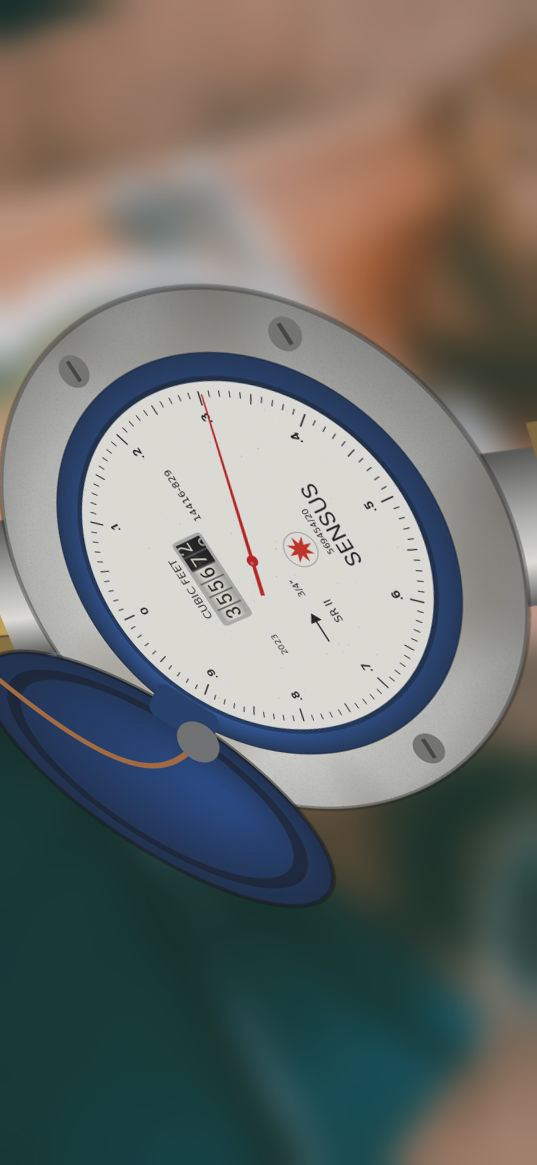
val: 355672.30 (ft³)
